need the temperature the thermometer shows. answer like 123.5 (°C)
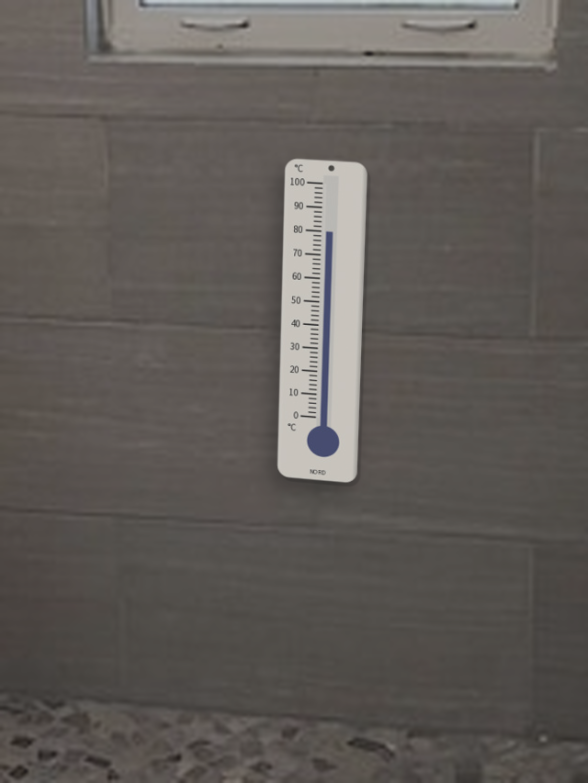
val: 80 (°C)
